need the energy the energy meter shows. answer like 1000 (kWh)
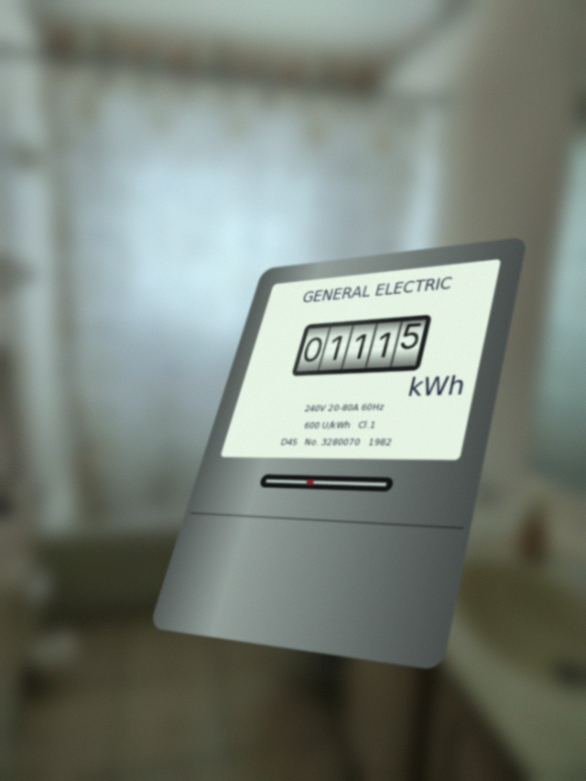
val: 1115 (kWh)
